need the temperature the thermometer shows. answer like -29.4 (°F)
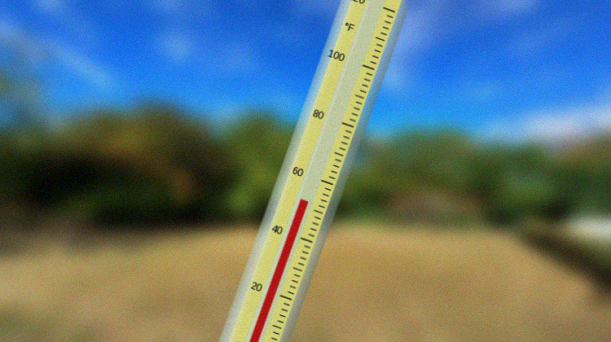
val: 52 (°F)
